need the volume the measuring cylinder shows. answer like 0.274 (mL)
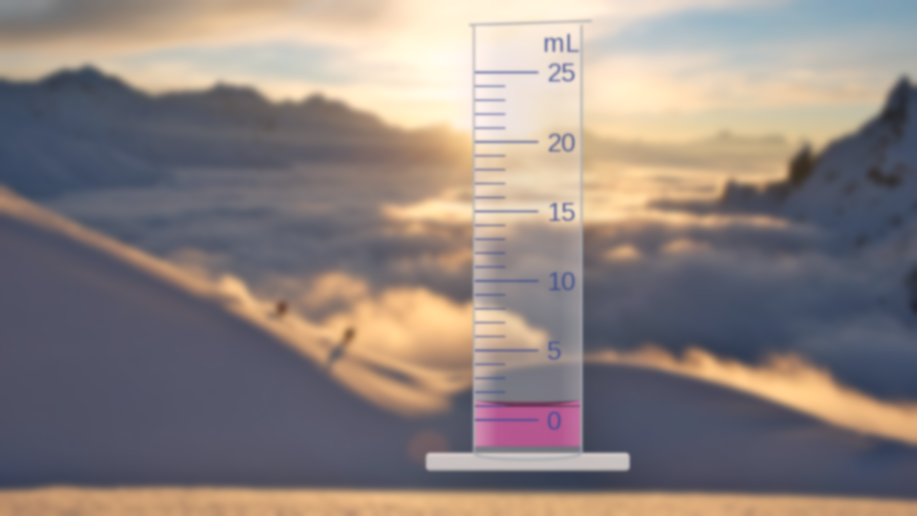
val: 1 (mL)
